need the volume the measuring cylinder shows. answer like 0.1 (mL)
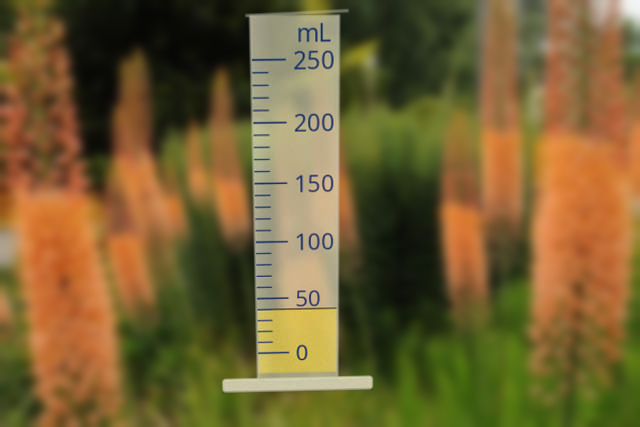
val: 40 (mL)
